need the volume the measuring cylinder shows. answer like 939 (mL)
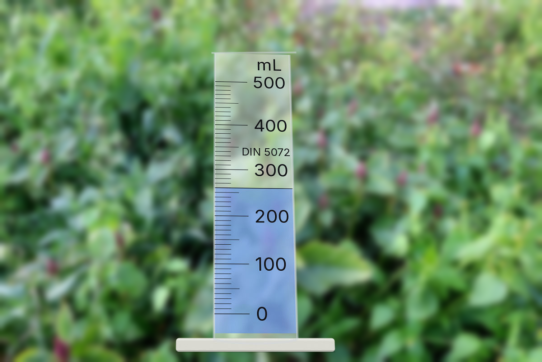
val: 260 (mL)
